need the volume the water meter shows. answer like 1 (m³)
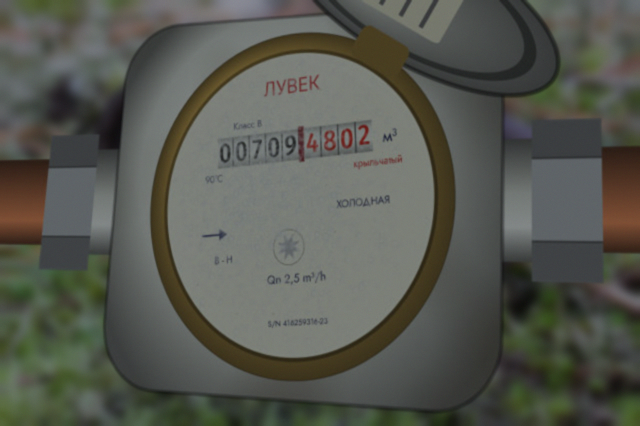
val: 709.4802 (m³)
